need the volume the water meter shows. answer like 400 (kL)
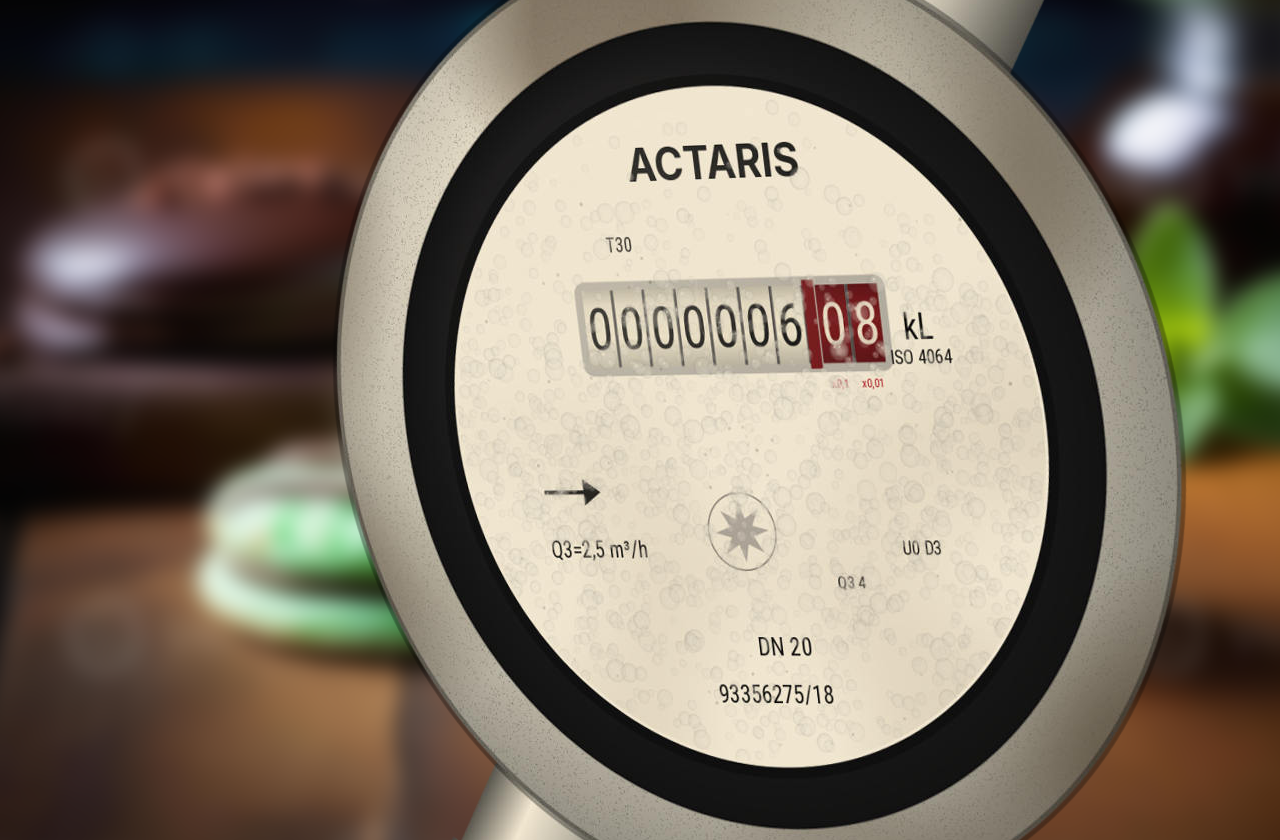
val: 6.08 (kL)
